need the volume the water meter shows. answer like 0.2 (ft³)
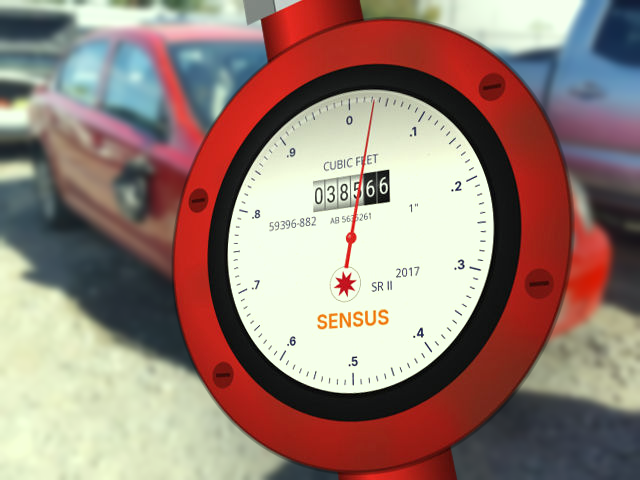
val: 38566.03 (ft³)
